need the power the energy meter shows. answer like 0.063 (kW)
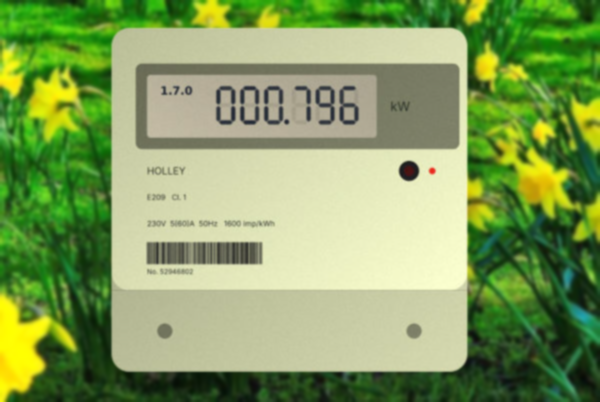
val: 0.796 (kW)
